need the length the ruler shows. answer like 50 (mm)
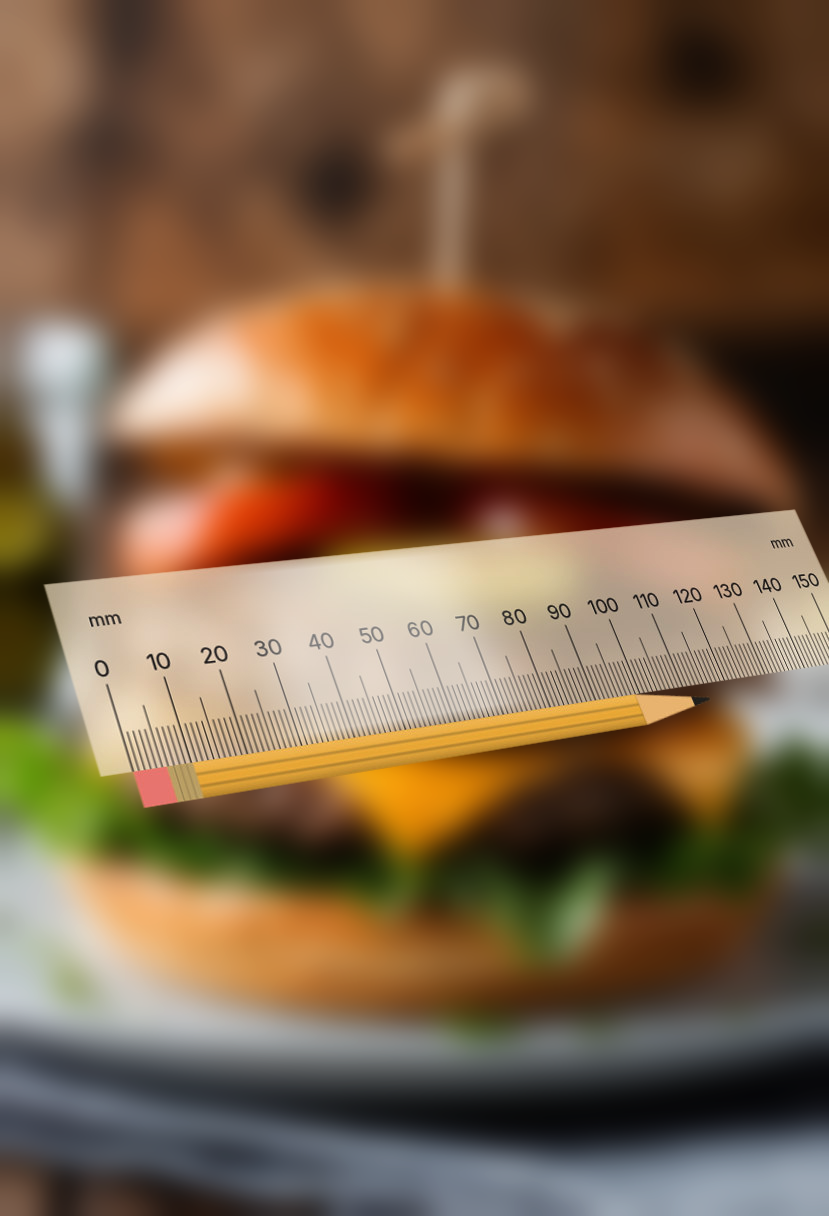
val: 115 (mm)
